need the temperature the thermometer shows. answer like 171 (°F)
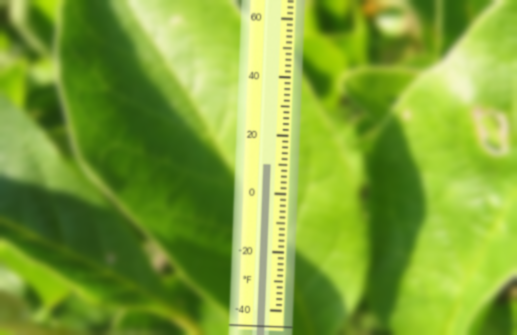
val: 10 (°F)
